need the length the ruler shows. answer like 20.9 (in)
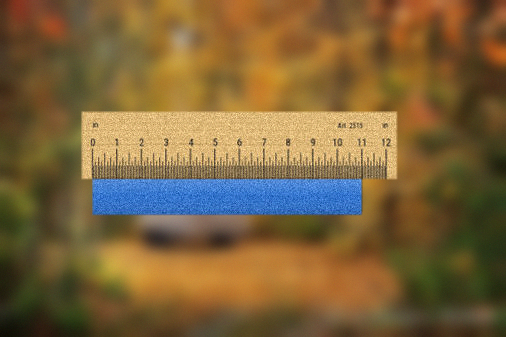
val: 11 (in)
